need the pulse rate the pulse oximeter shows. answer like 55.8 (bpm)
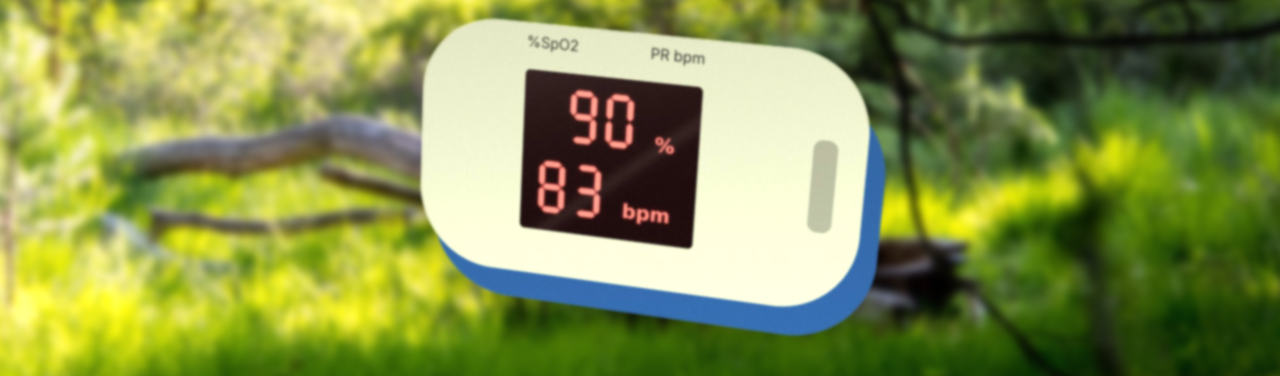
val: 83 (bpm)
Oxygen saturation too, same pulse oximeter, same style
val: 90 (%)
